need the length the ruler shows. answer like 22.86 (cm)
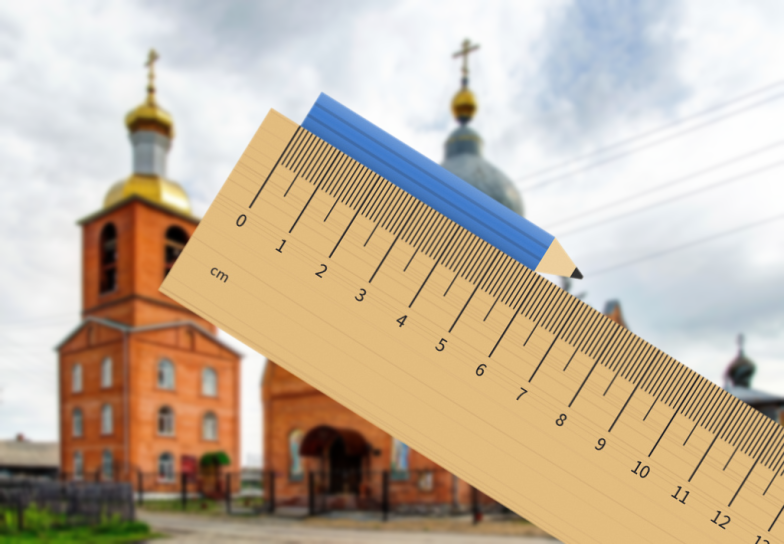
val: 6.8 (cm)
